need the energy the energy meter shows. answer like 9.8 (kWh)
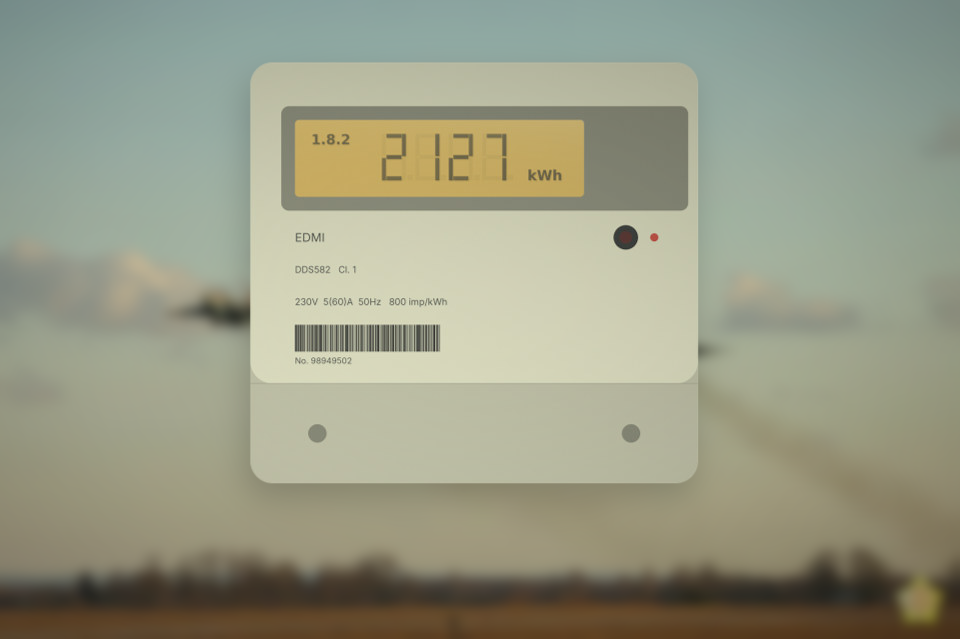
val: 2127 (kWh)
